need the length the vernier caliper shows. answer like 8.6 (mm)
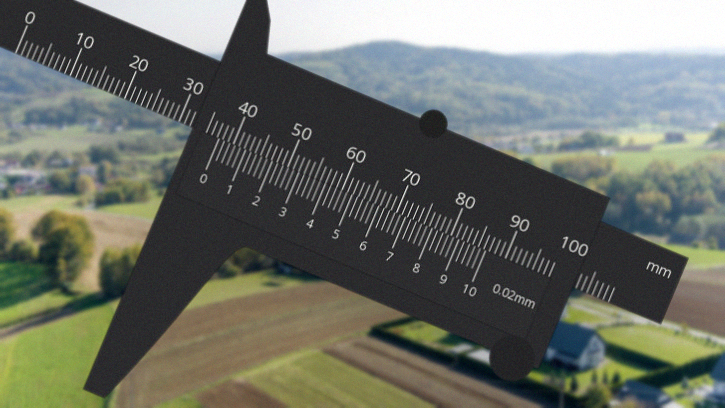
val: 37.4 (mm)
